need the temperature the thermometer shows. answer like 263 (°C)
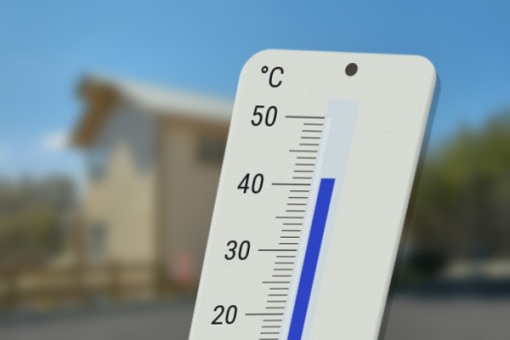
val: 41 (°C)
